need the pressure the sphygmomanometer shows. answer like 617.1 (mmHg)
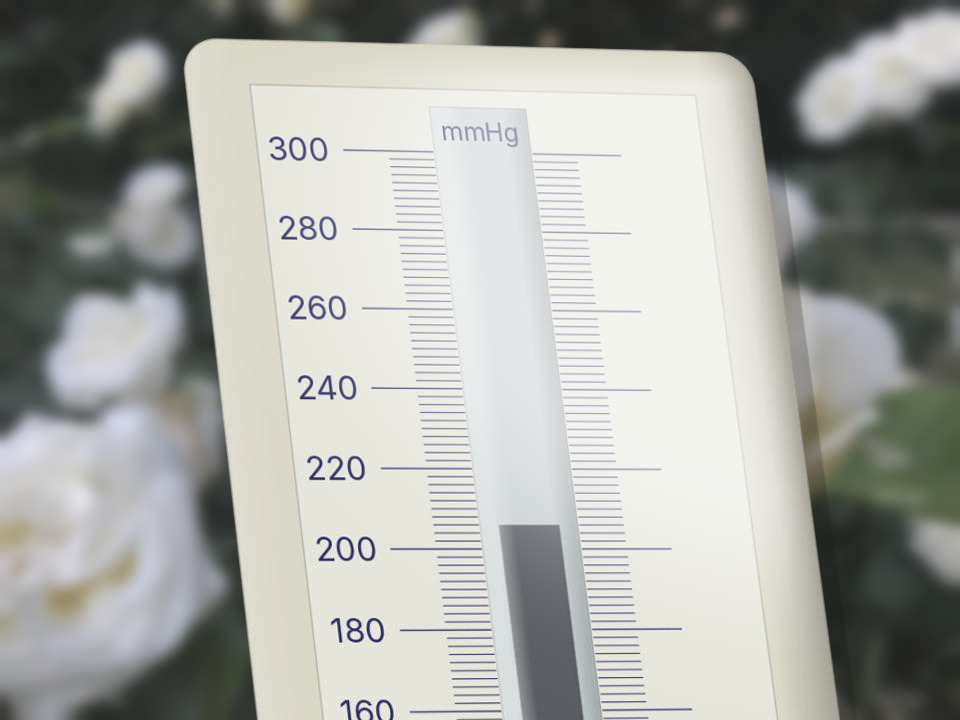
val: 206 (mmHg)
